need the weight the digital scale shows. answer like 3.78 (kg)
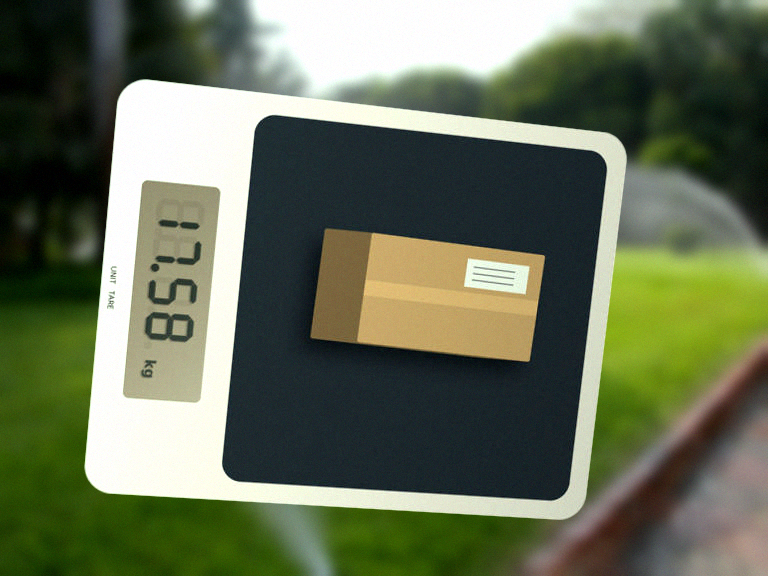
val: 17.58 (kg)
